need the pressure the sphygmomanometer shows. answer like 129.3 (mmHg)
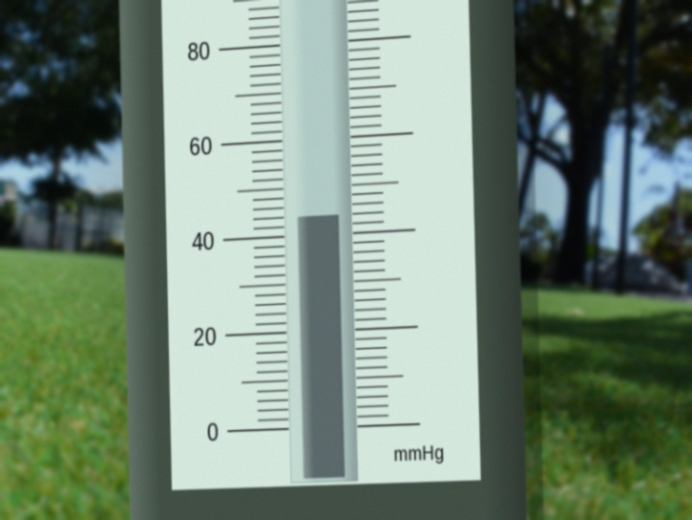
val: 44 (mmHg)
